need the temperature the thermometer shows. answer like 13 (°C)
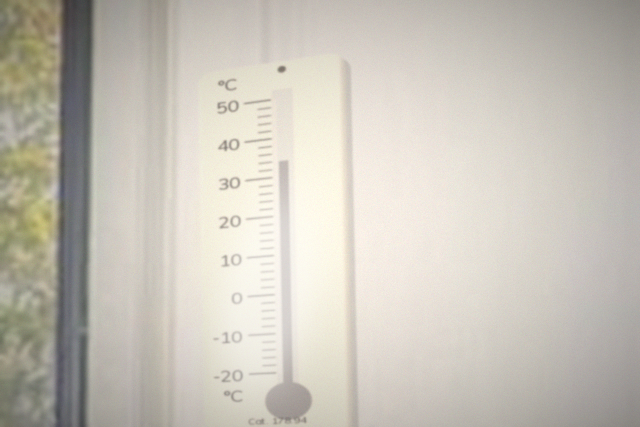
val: 34 (°C)
